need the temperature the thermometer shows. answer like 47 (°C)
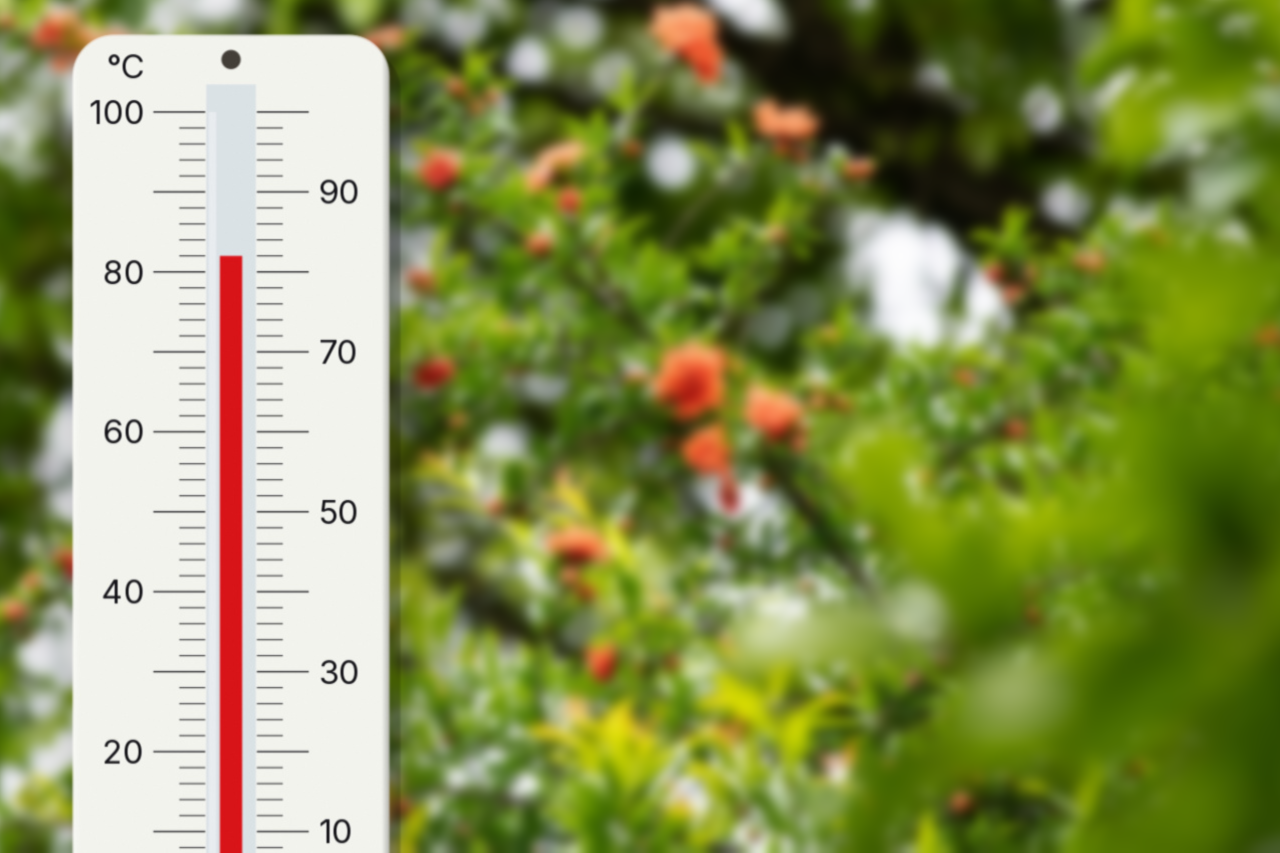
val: 82 (°C)
